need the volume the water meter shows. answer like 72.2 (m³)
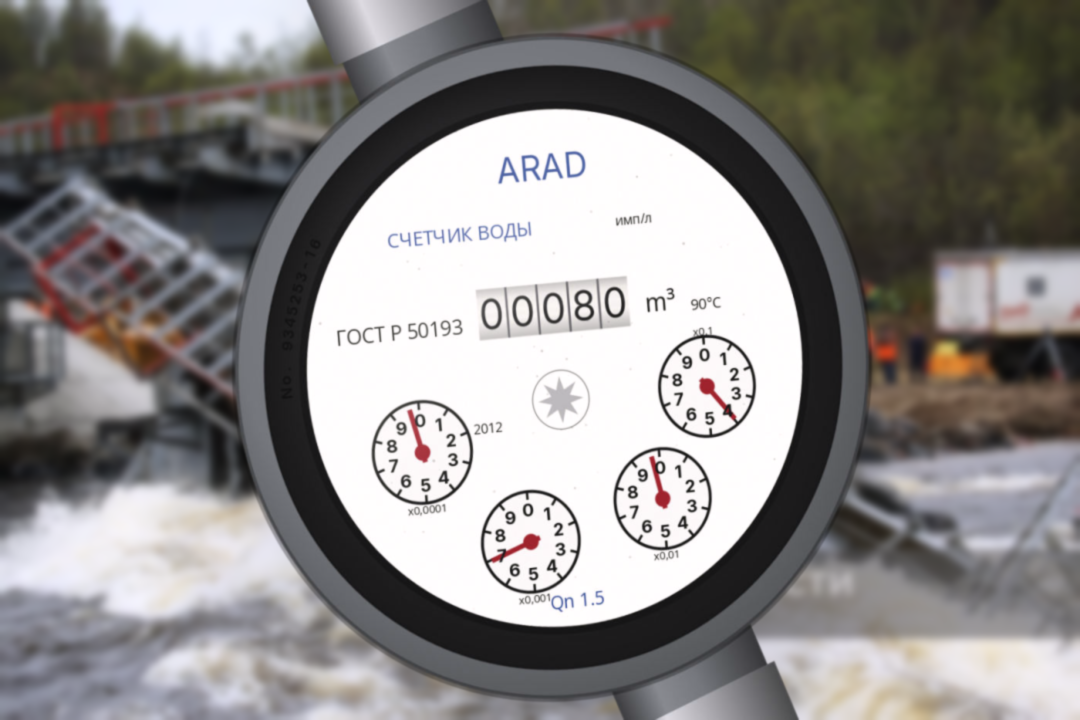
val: 80.3969 (m³)
